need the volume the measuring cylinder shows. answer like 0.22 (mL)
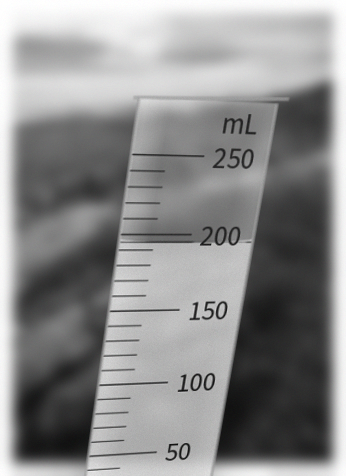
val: 195 (mL)
